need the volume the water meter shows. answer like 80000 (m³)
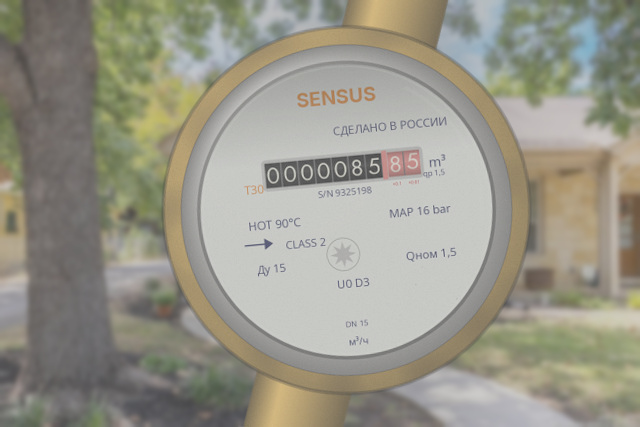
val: 85.85 (m³)
